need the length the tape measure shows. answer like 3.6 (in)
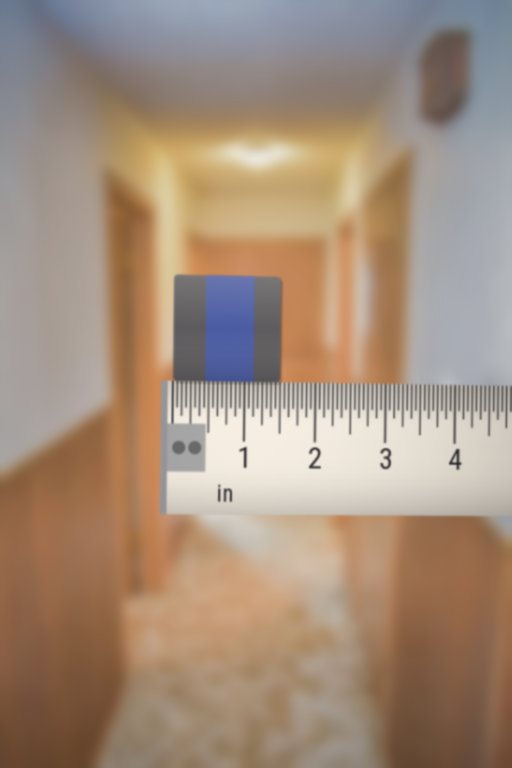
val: 1.5 (in)
